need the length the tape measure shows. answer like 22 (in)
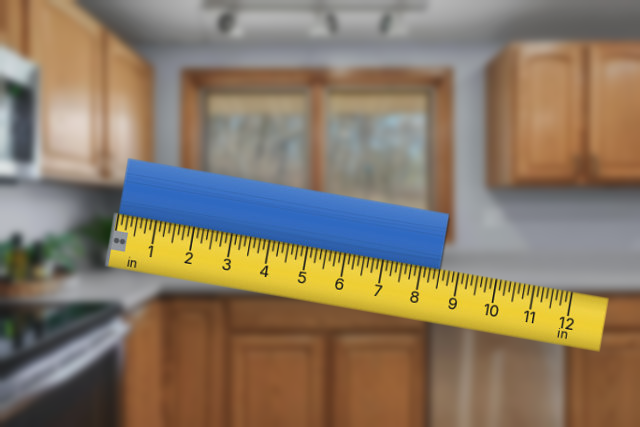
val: 8.5 (in)
